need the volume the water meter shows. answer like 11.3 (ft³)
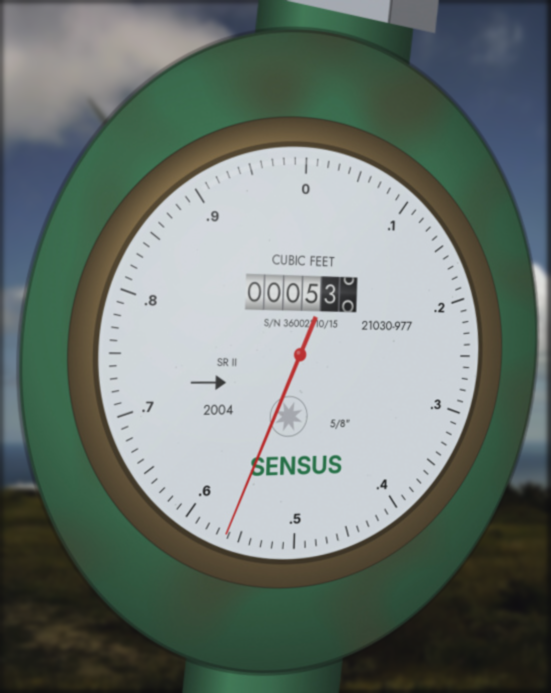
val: 538.56 (ft³)
